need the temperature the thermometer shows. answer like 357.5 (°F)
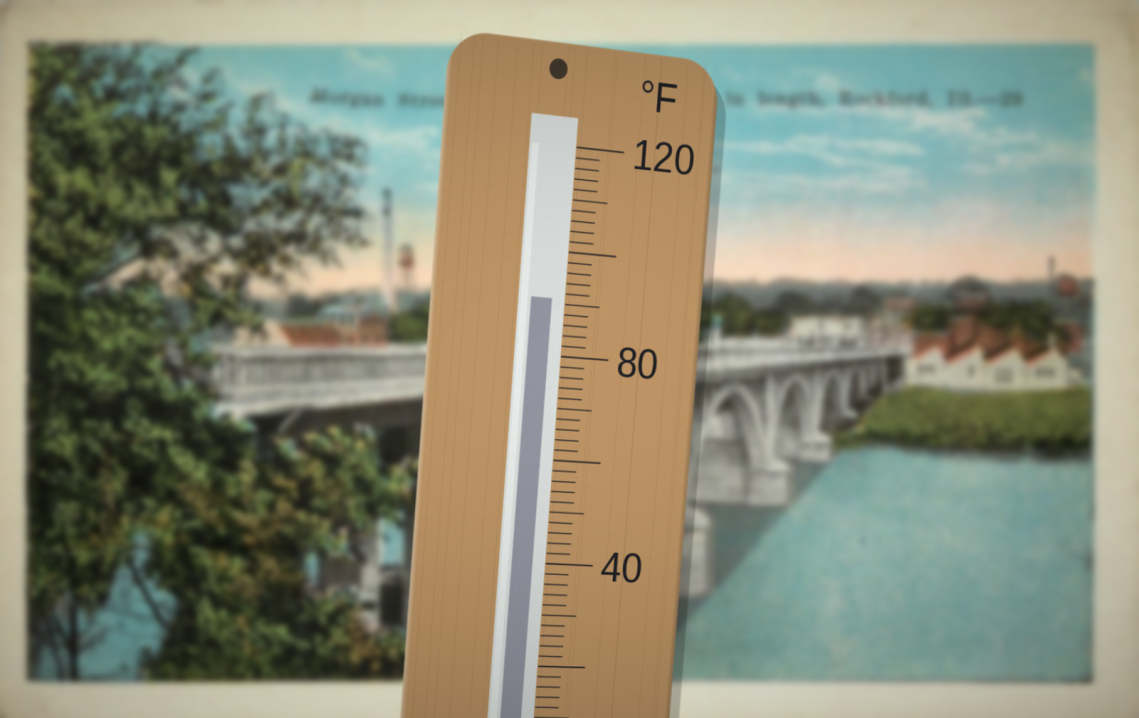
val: 91 (°F)
